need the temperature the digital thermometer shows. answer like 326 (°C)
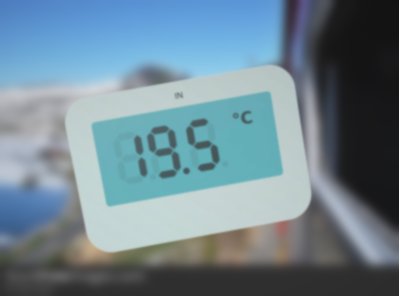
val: 19.5 (°C)
